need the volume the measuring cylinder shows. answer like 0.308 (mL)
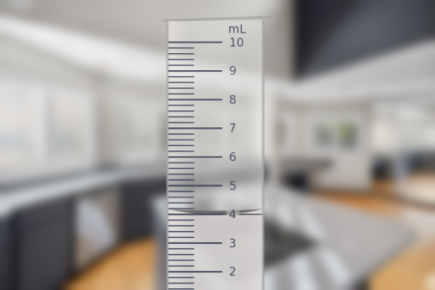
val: 4 (mL)
